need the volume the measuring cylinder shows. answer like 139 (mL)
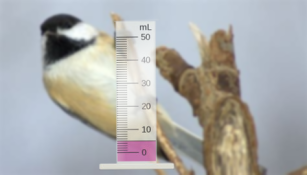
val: 5 (mL)
